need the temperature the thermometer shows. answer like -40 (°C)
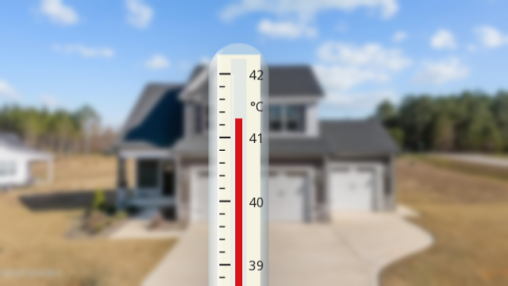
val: 41.3 (°C)
